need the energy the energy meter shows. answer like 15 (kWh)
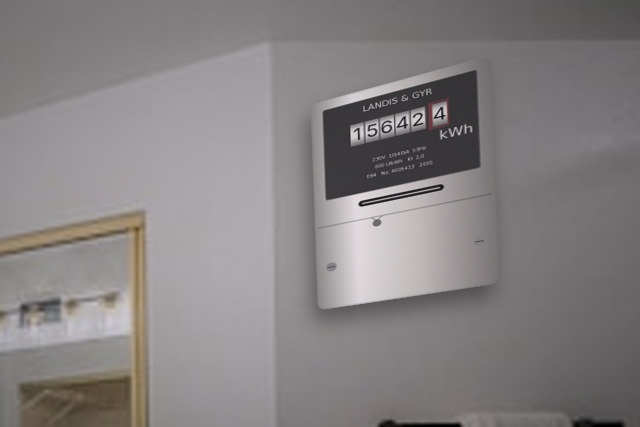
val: 15642.4 (kWh)
